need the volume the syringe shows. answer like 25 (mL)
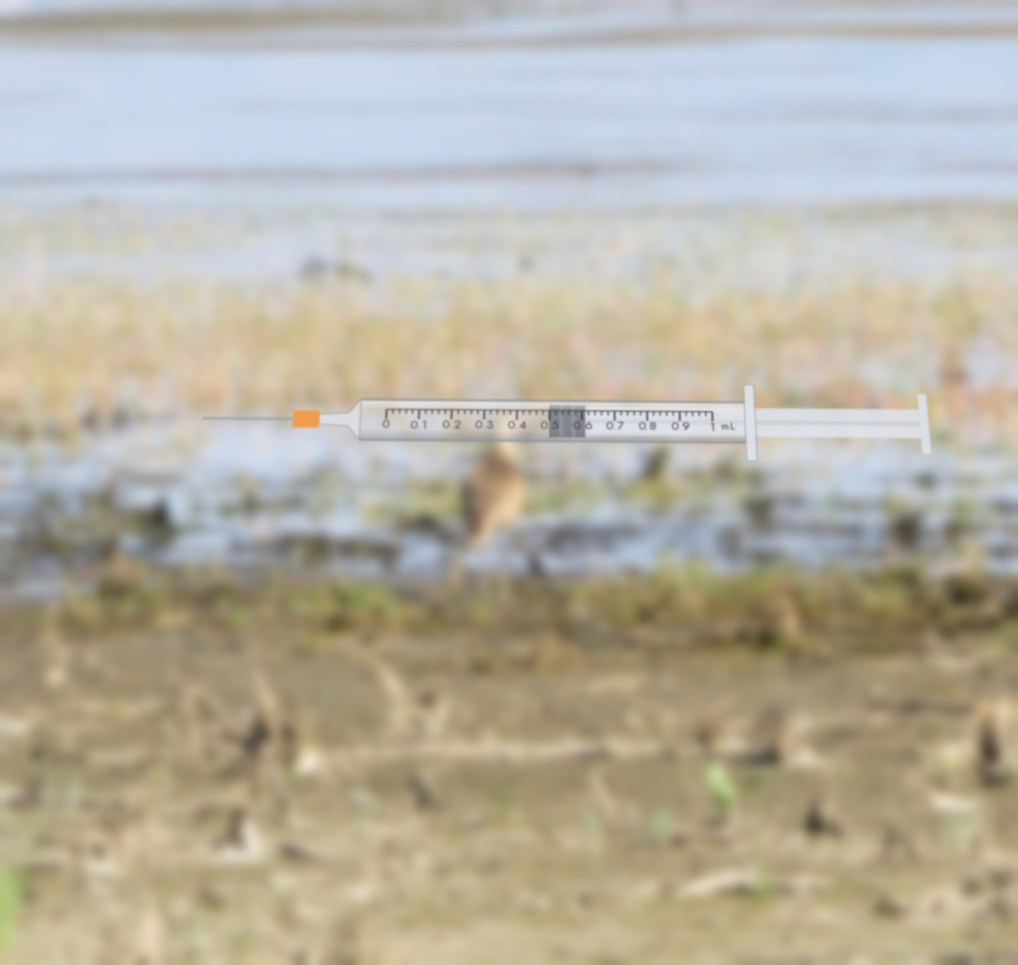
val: 0.5 (mL)
